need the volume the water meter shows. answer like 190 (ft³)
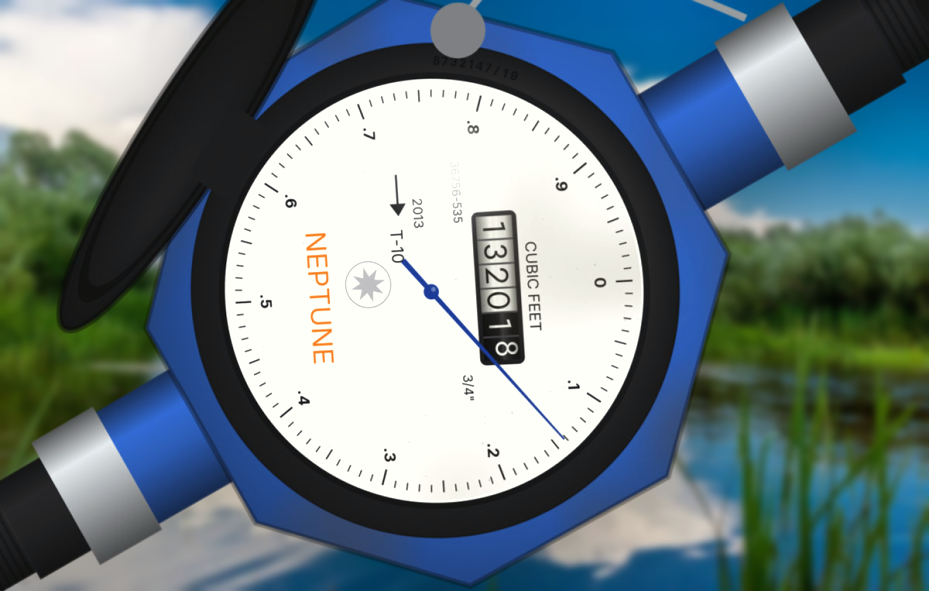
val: 132018.14 (ft³)
